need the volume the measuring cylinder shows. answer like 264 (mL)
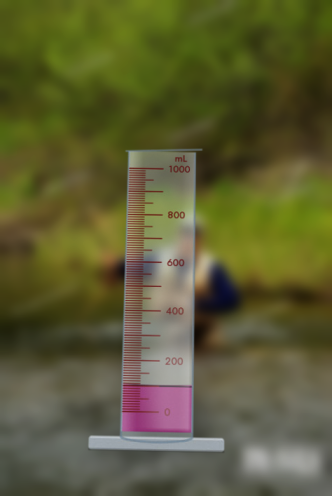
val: 100 (mL)
